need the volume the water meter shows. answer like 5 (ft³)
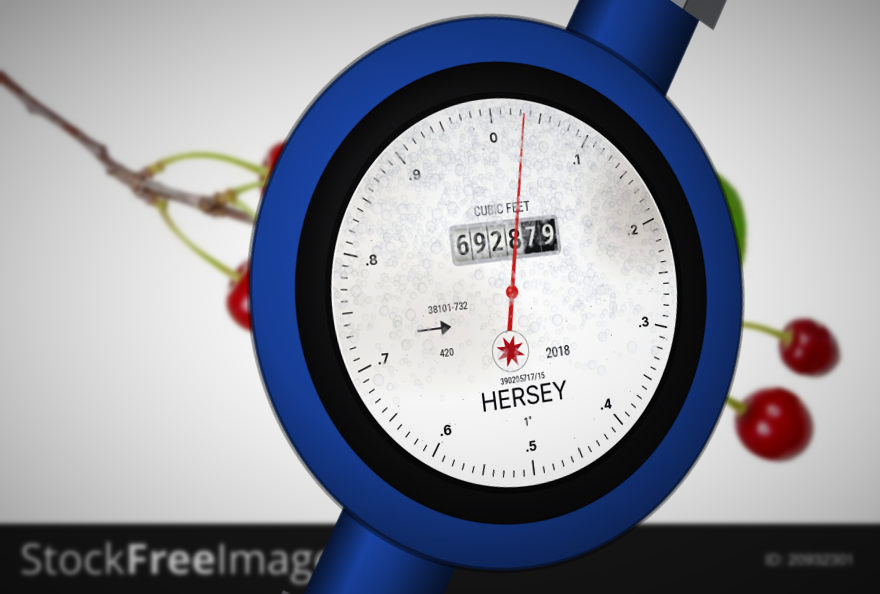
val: 692879.03 (ft³)
